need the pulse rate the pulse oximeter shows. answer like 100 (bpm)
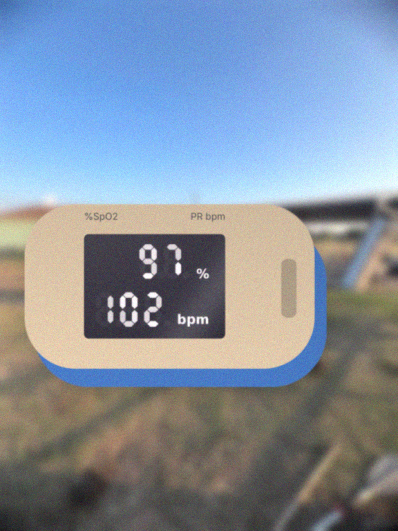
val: 102 (bpm)
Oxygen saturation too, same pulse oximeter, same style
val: 97 (%)
